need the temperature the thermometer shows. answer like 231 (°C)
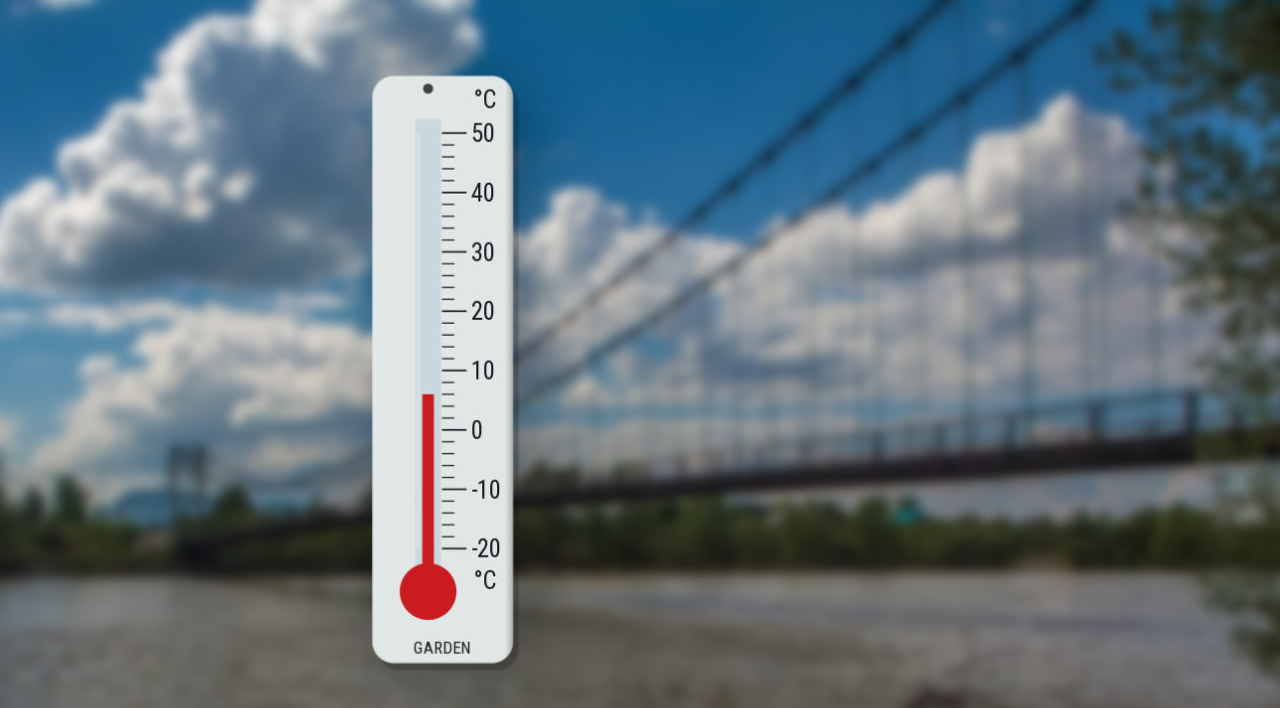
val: 6 (°C)
